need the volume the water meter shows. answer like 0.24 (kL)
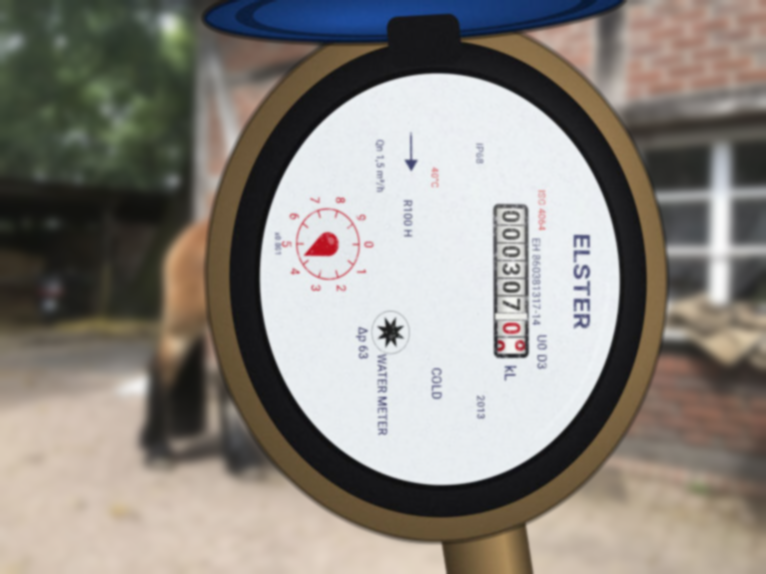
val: 307.084 (kL)
